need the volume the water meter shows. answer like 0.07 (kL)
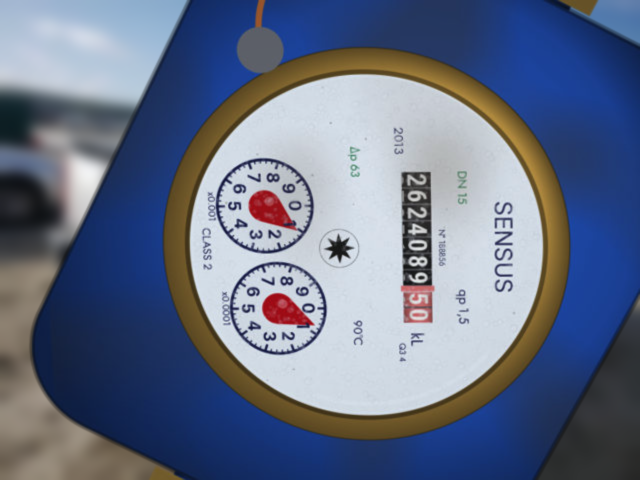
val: 2624089.5010 (kL)
